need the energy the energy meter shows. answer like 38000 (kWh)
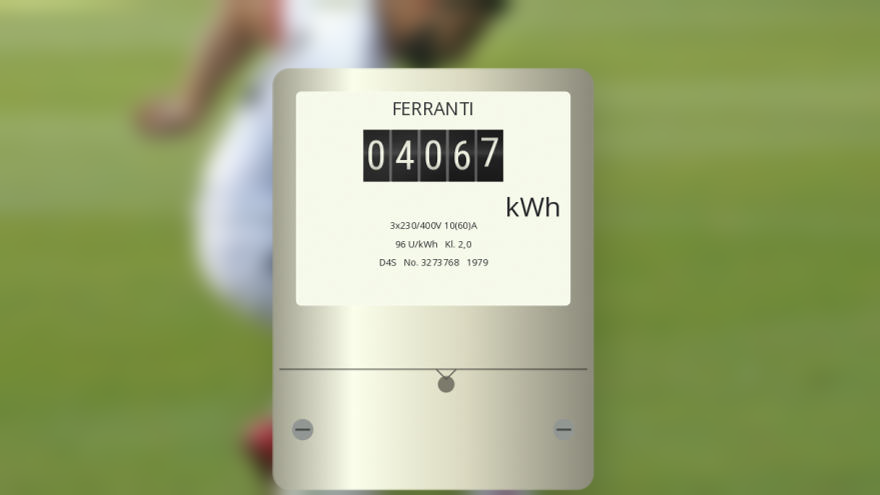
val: 4067 (kWh)
